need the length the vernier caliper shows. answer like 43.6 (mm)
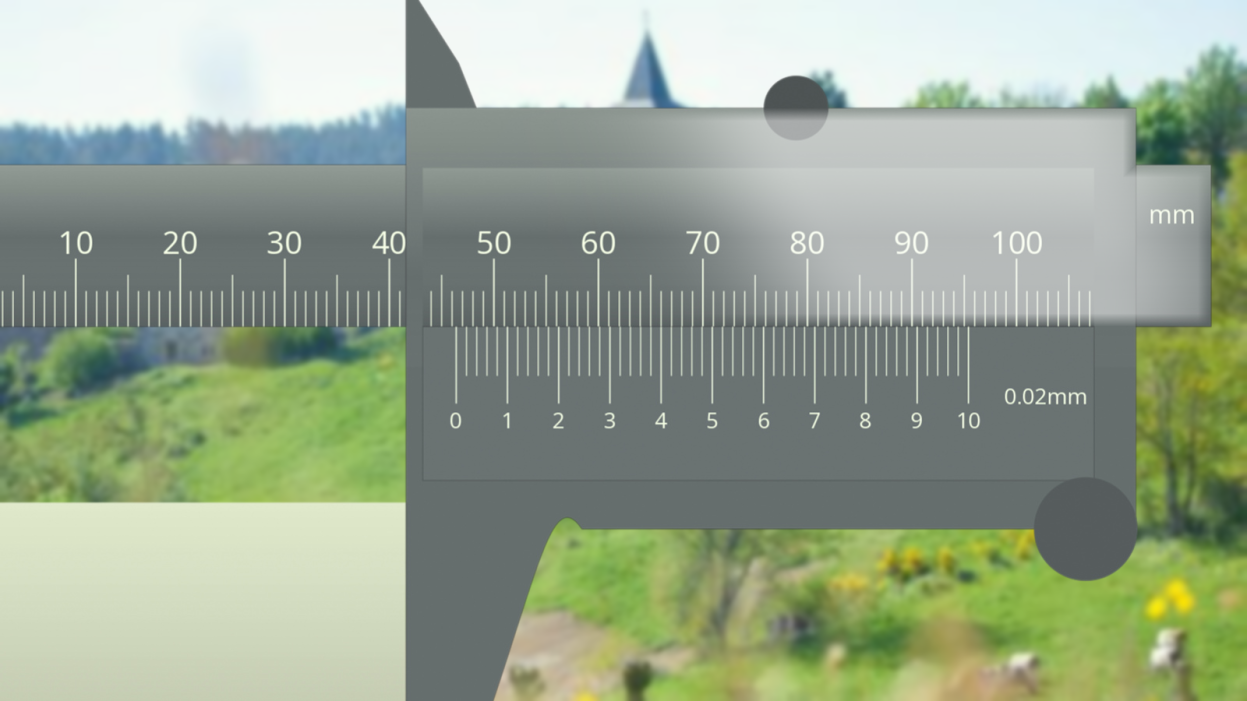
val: 46.4 (mm)
